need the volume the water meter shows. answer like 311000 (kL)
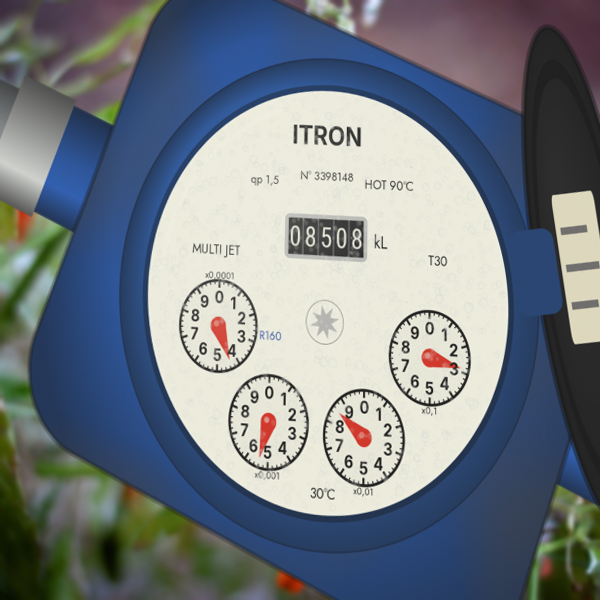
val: 8508.2854 (kL)
